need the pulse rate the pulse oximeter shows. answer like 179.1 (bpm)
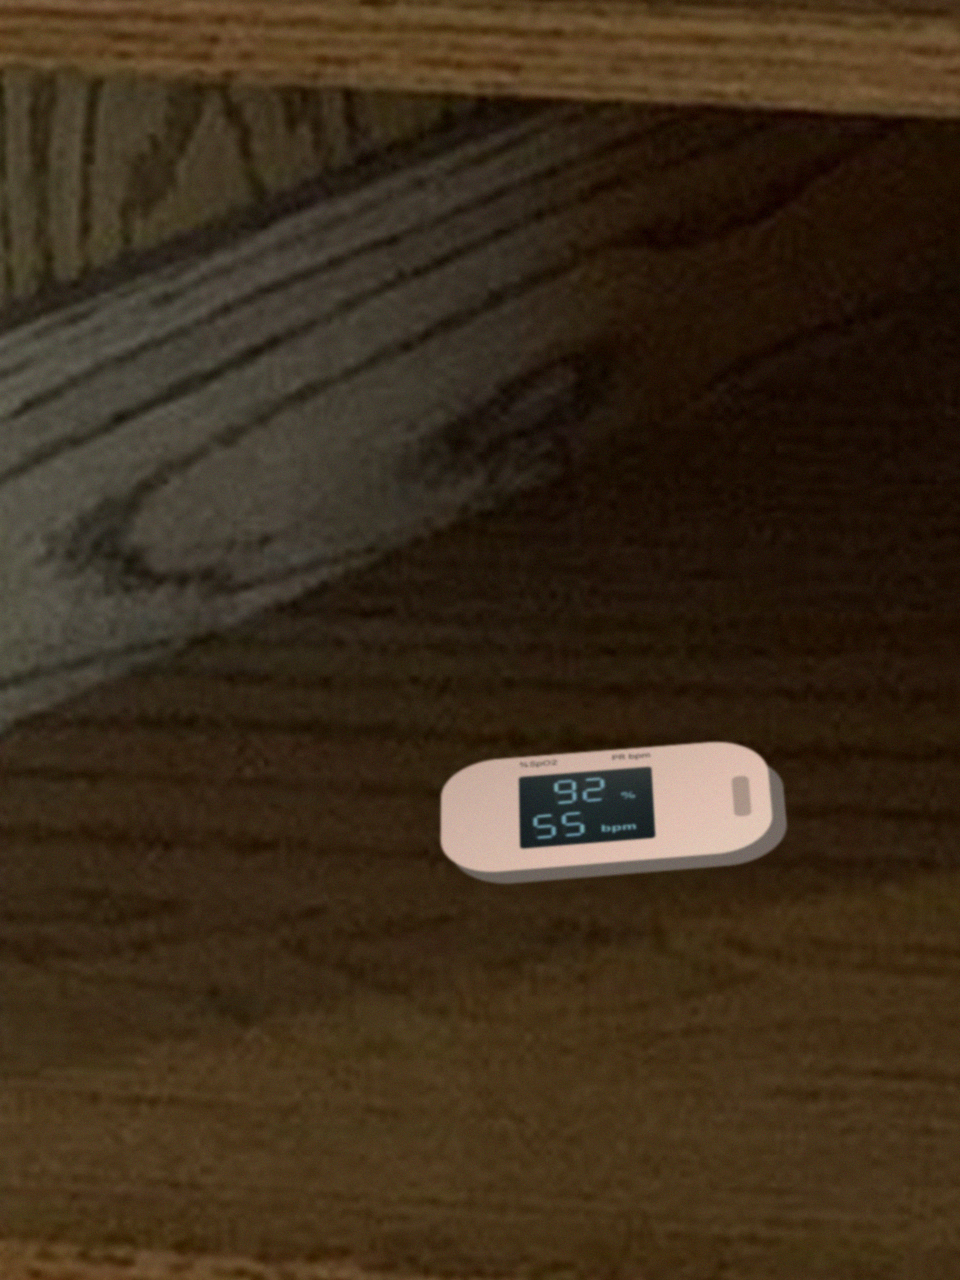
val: 55 (bpm)
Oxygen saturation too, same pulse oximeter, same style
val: 92 (%)
